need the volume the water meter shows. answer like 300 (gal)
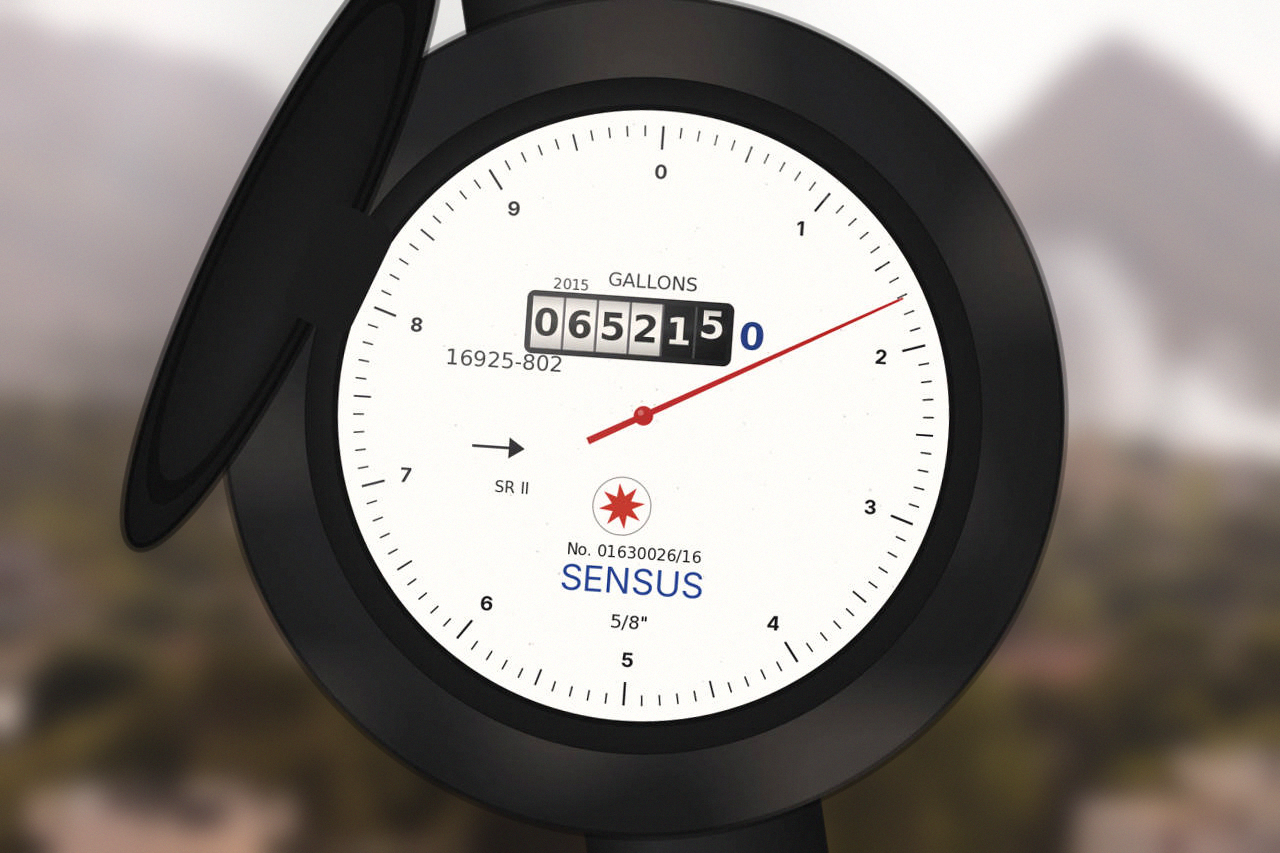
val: 652151.7 (gal)
